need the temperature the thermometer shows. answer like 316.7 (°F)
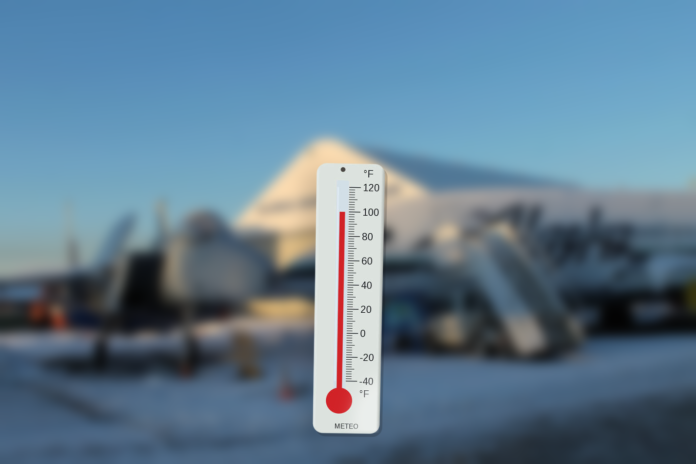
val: 100 (°F)
